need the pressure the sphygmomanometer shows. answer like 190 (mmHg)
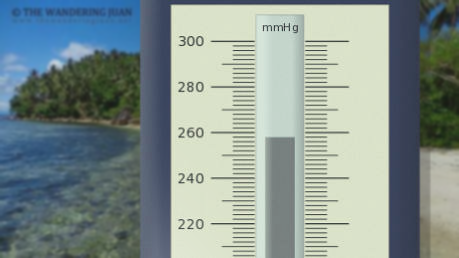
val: 258 (mmHg)
